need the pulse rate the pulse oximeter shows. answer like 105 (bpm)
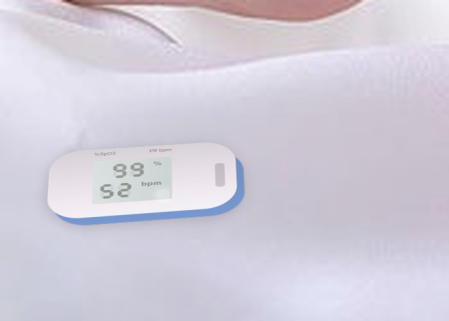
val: 52 (bpm)
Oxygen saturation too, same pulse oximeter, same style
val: 99 (%)
